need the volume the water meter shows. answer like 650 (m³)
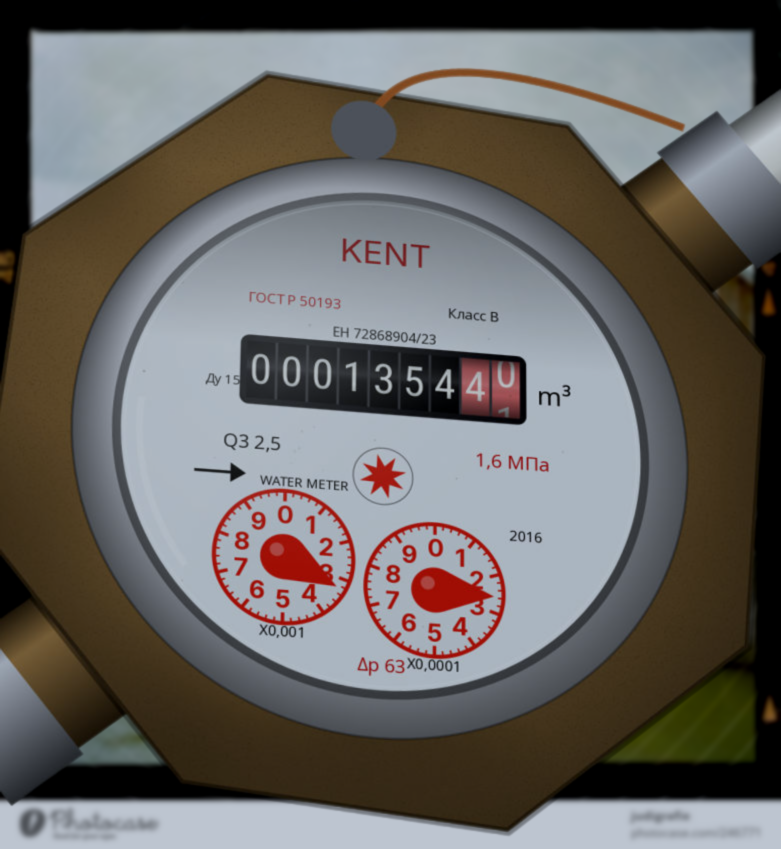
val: 1354.4032 (m³)
